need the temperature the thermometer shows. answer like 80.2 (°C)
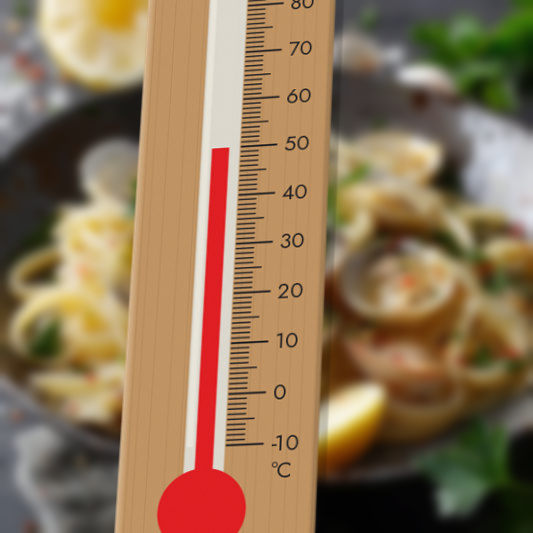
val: 50 (°C)
